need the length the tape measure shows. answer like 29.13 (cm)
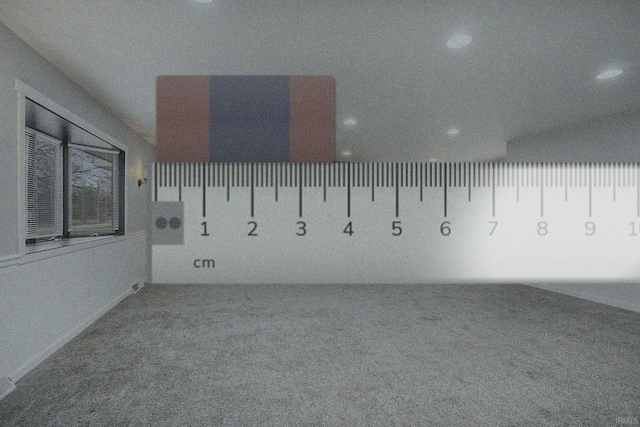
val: 3.7 (cm)
